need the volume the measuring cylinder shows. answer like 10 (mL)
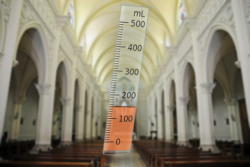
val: 150 (mL)
